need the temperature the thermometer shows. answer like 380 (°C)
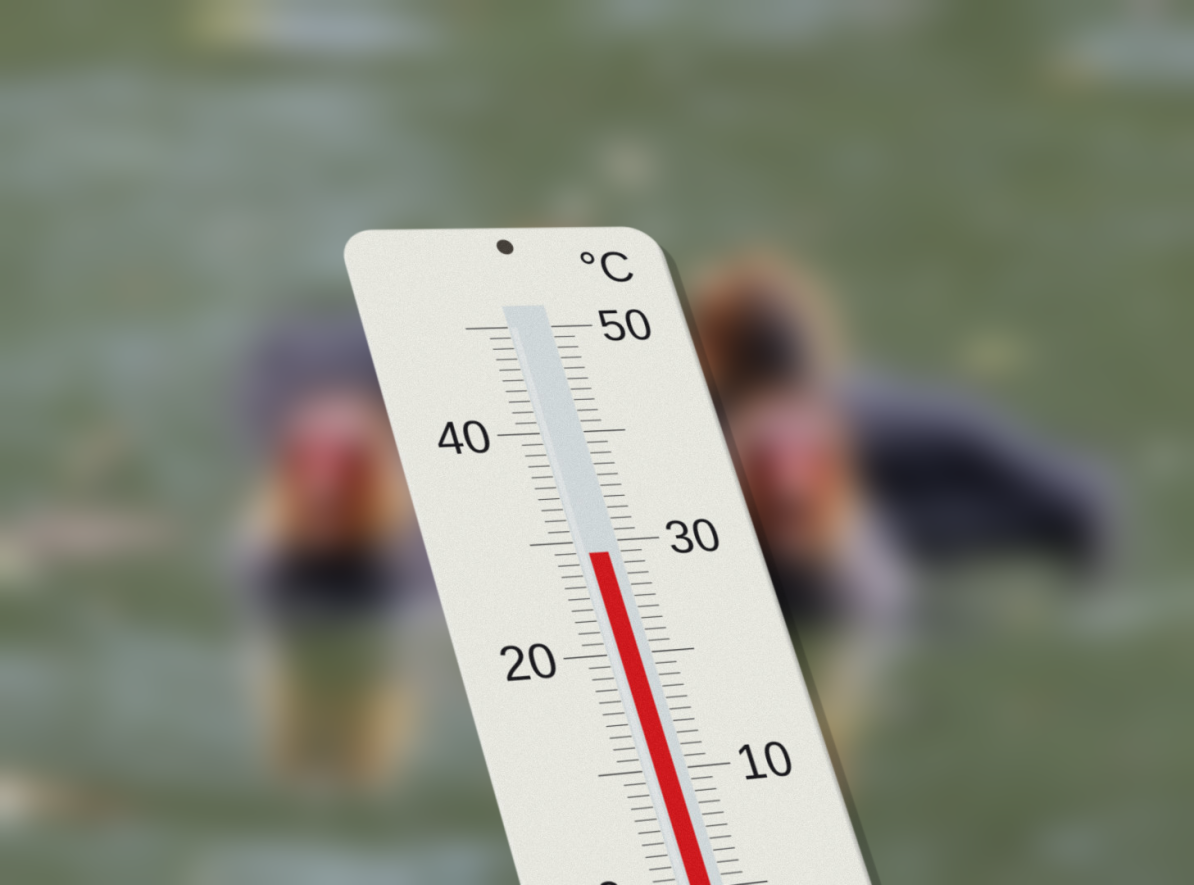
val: 29 (°C)
